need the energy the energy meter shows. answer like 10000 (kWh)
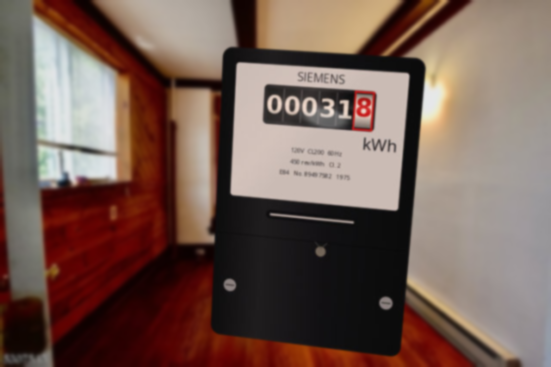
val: 31.8 (kWh)
